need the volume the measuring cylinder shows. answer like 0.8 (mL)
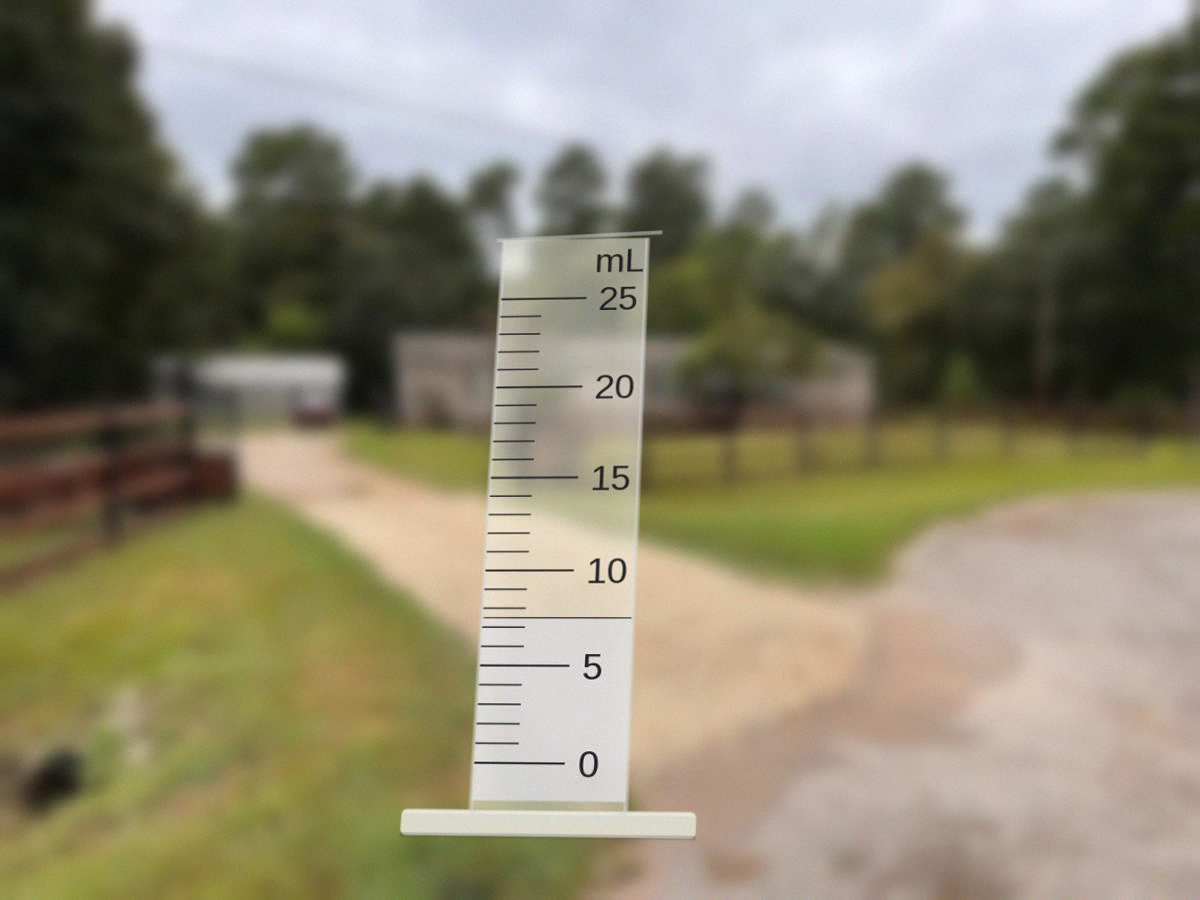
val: 7.5 (mL)
